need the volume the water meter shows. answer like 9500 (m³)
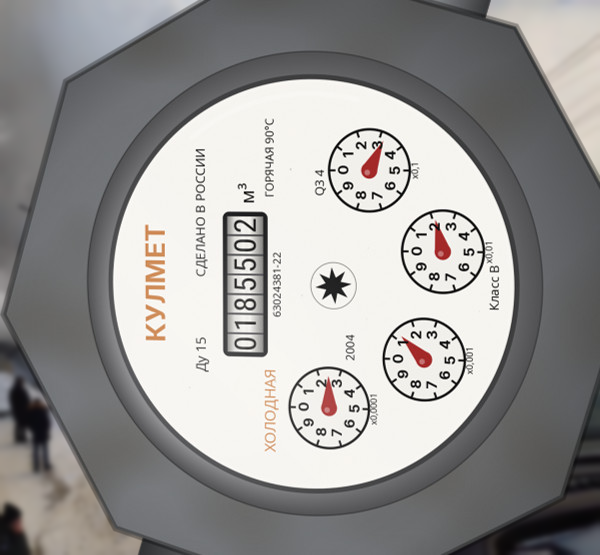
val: 185502.3212 (m³)
